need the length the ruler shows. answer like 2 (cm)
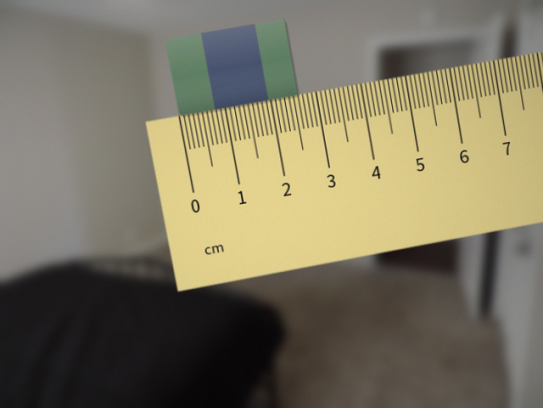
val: 2.6 (cm)
